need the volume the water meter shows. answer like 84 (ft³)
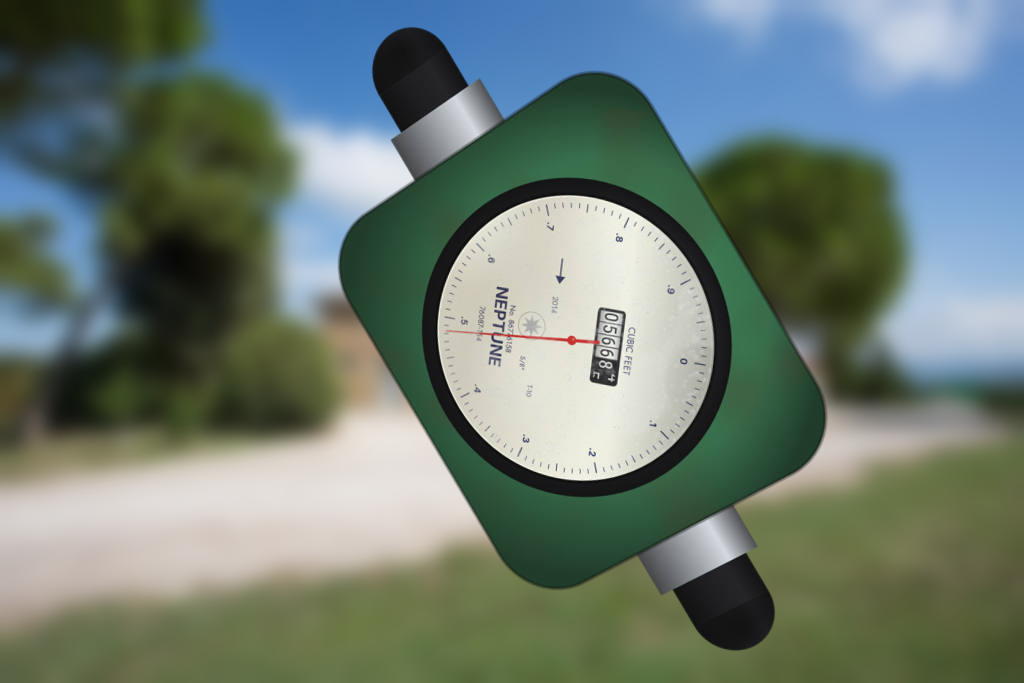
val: 56684.48 (ft³)
